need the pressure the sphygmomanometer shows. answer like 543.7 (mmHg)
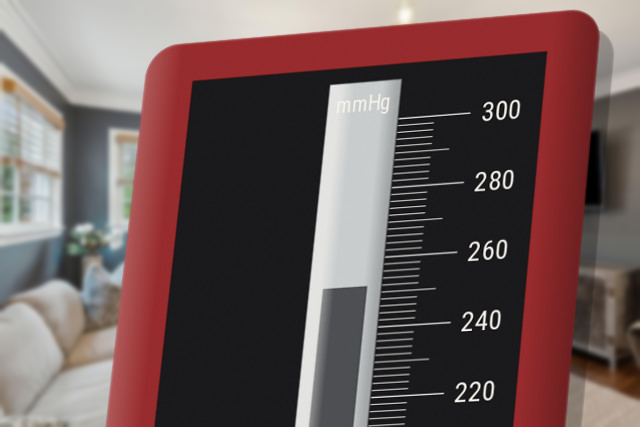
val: 252 (mmHg)
